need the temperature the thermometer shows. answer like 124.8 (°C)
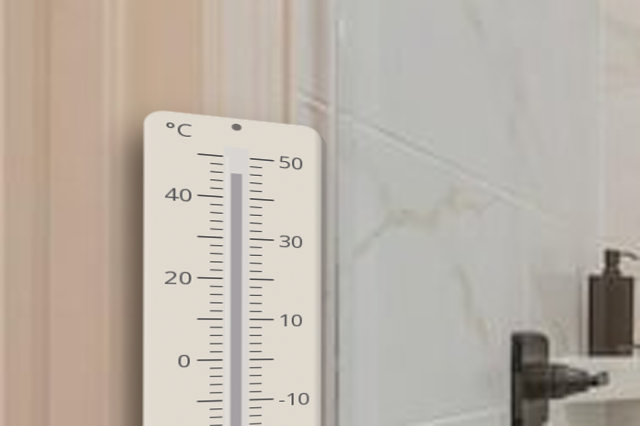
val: 46 (°C)
